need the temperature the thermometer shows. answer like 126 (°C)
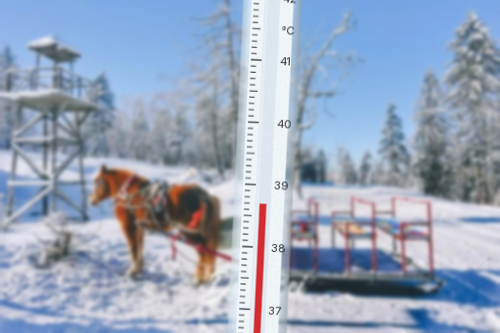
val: 38.7 (°C)
